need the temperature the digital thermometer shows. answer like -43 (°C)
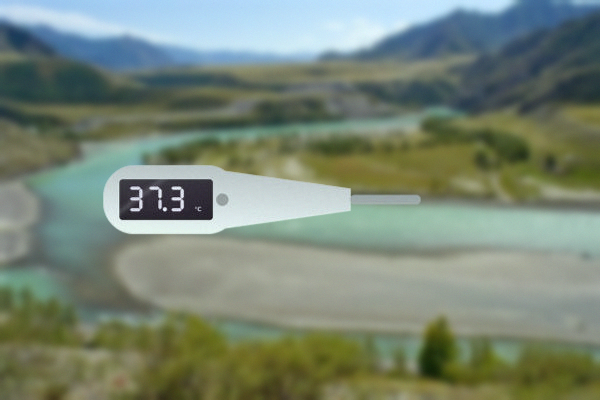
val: 37.3 (°C)
